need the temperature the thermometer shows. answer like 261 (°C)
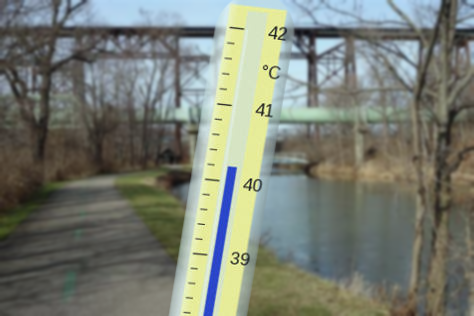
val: 40.2 (°C)
